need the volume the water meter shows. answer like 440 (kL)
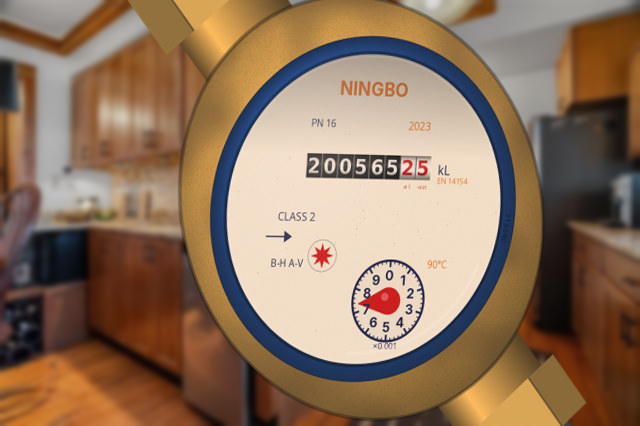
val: 200565.257 (kL)
